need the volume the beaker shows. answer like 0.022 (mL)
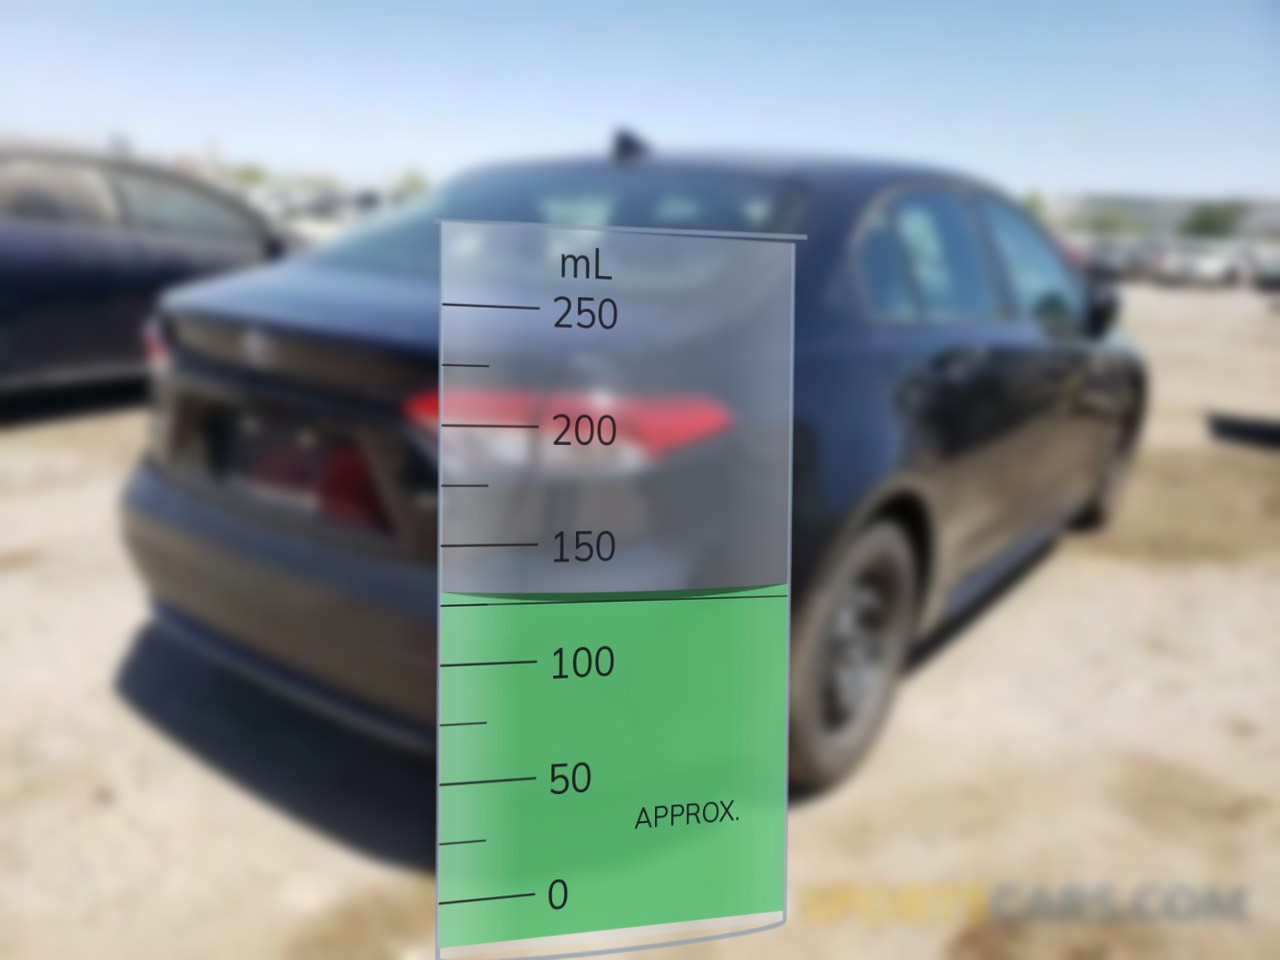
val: 125 (mL)
